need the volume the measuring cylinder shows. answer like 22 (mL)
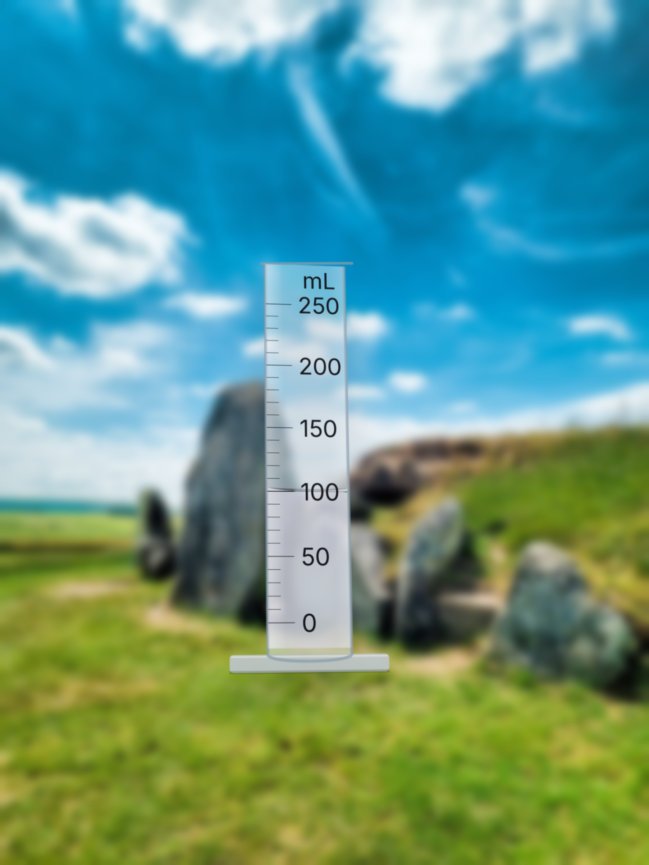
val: 100 (mL)
